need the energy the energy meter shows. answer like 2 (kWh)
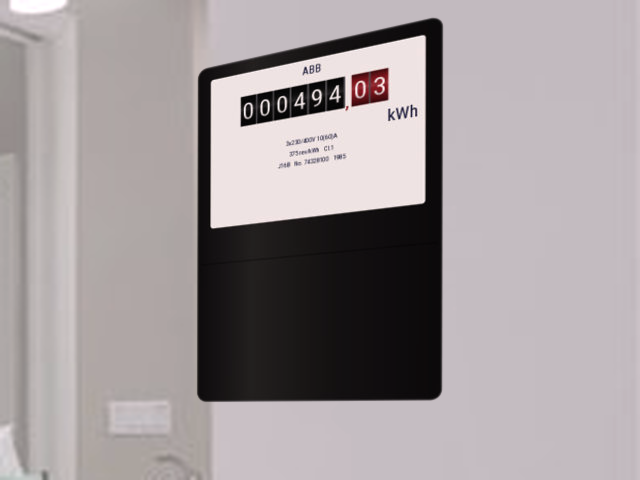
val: 494.03 (kWh)
